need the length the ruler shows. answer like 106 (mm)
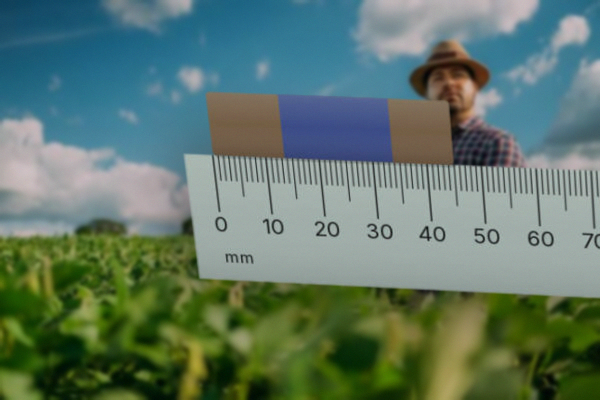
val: 45 (mm)
